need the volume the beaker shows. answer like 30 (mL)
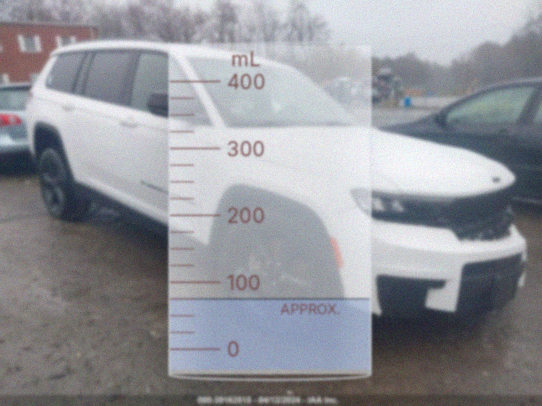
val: 75 (mL)
